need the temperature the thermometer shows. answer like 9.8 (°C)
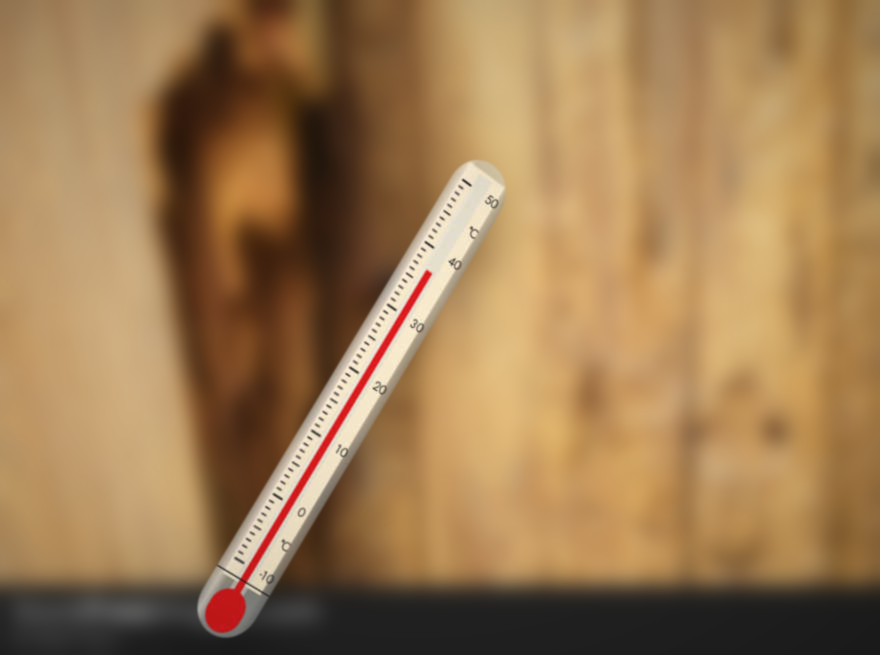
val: 37 (°C)
